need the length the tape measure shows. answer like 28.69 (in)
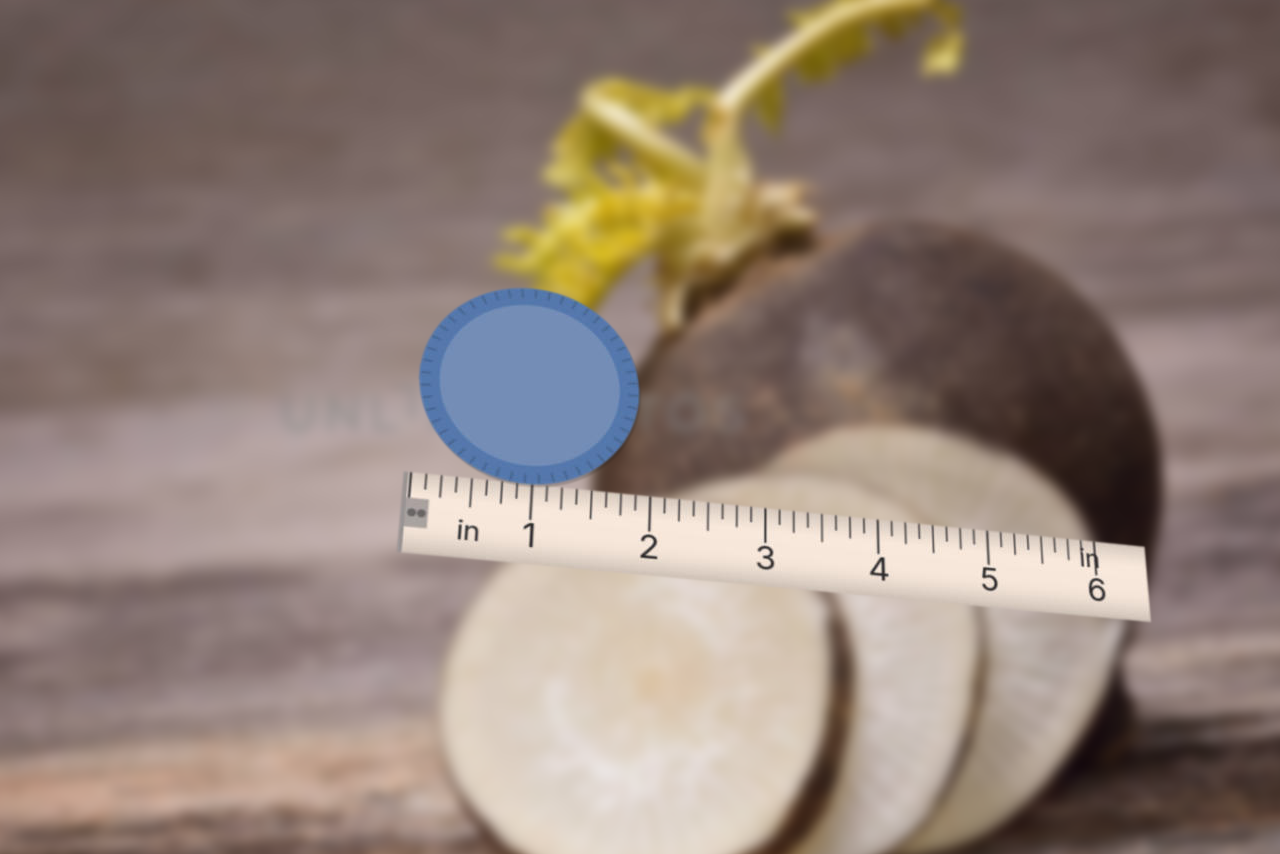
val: 1.875 (in)
